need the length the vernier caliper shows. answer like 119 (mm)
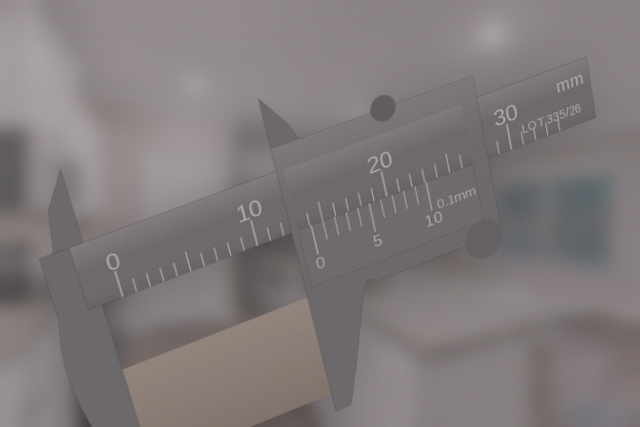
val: 14.1 (mm)
